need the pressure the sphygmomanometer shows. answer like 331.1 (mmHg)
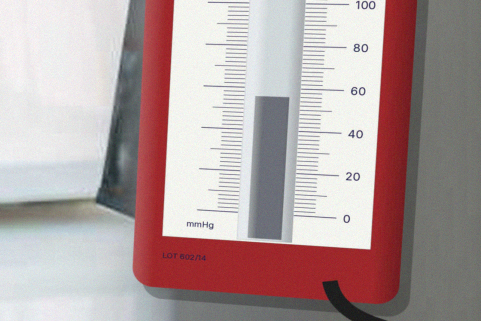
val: 56 (mmHg)
